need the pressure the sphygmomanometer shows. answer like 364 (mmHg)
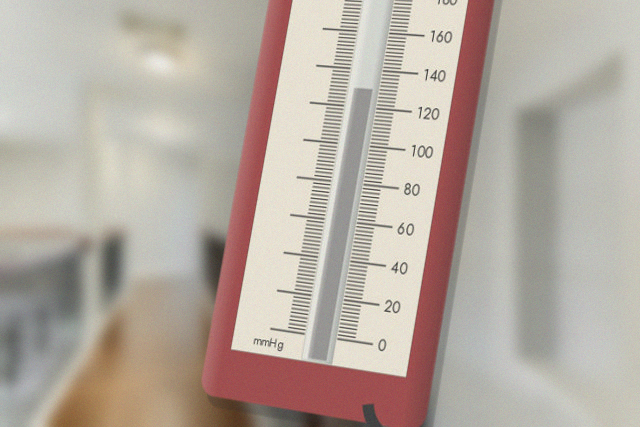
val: 130 (mmHg)
